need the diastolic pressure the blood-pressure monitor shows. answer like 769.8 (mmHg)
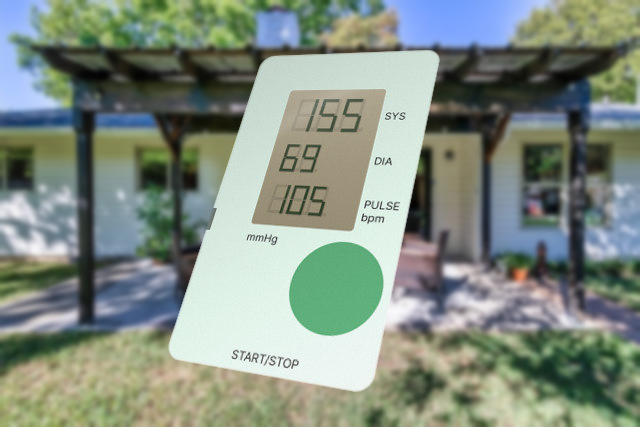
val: 69 (mmHg)
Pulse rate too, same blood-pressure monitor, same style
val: 105 (bpm)
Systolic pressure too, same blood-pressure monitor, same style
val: 155 (mmHg)
